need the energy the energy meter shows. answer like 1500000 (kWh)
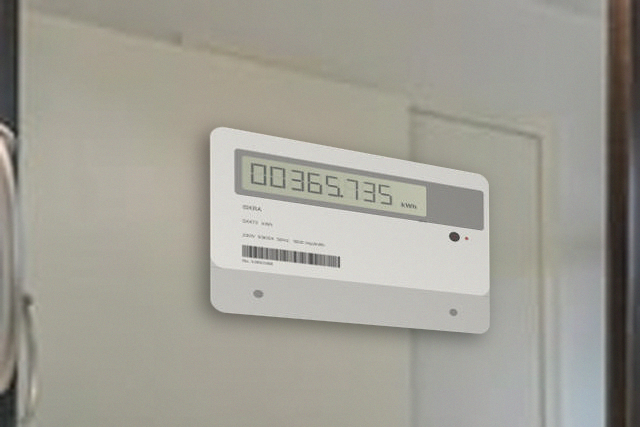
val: 365.735 (kWh)
